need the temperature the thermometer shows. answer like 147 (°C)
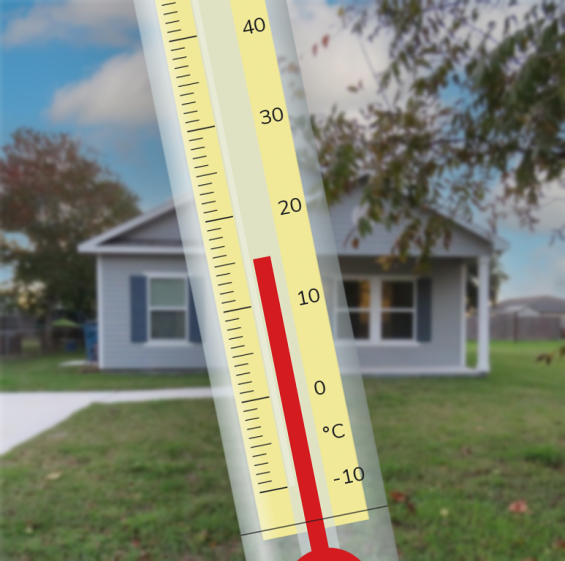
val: 15 (°C)
